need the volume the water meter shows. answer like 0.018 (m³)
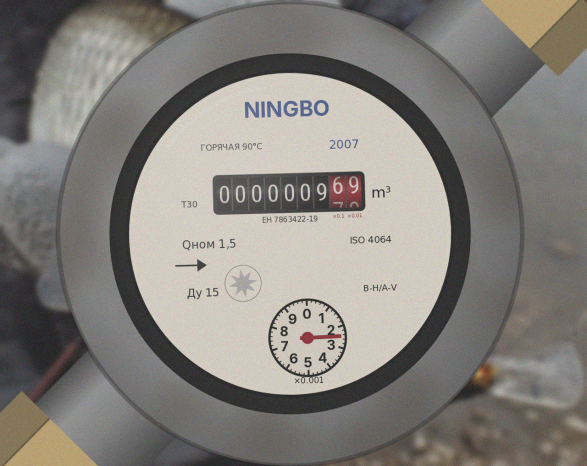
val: 9.692 (m³)
